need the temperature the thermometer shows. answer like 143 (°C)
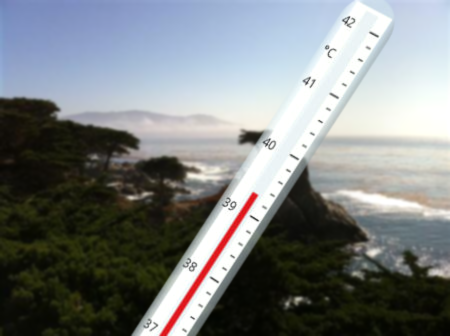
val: 39.3 (°C)
